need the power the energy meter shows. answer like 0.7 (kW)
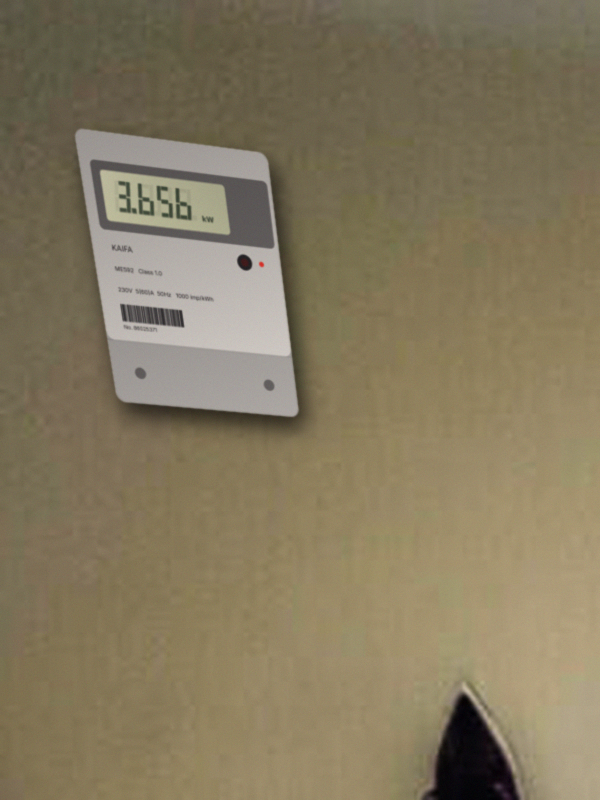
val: 3.656 (kW)
